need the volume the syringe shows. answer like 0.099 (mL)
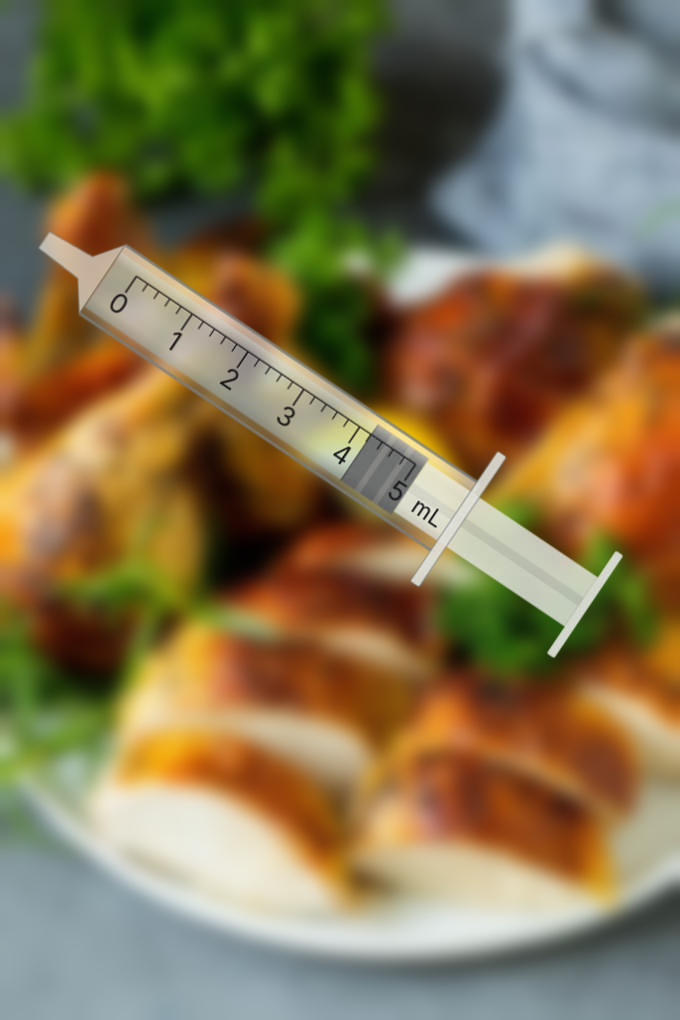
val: 4.2 (mL)
